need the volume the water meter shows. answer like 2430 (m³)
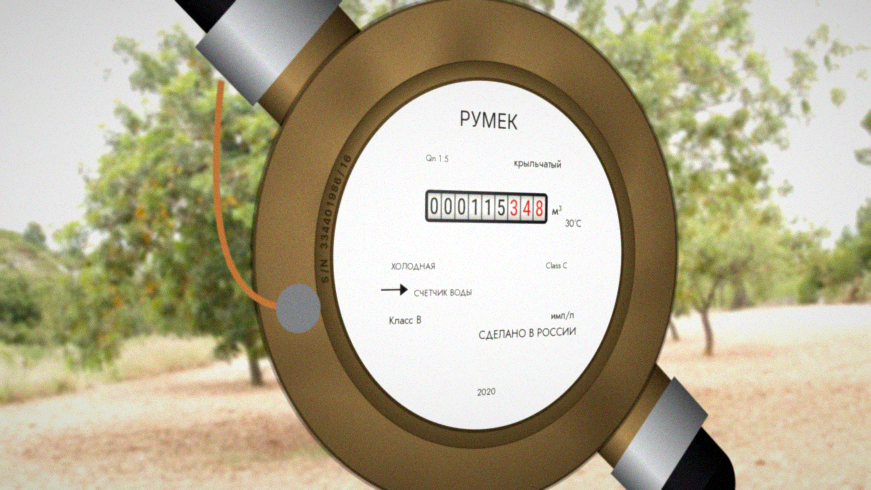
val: 115.348 (m³)
